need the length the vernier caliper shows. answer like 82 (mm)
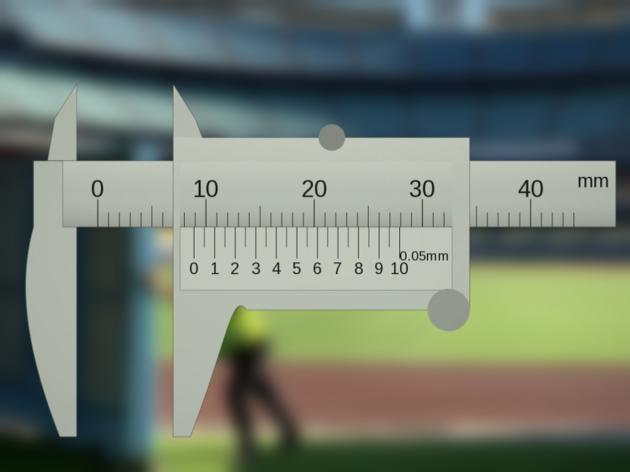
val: 8.9 (mm)
